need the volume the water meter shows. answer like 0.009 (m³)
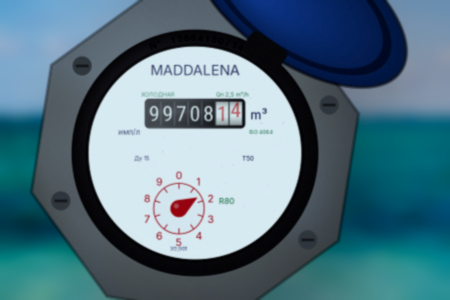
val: 99708.141 (m³)
